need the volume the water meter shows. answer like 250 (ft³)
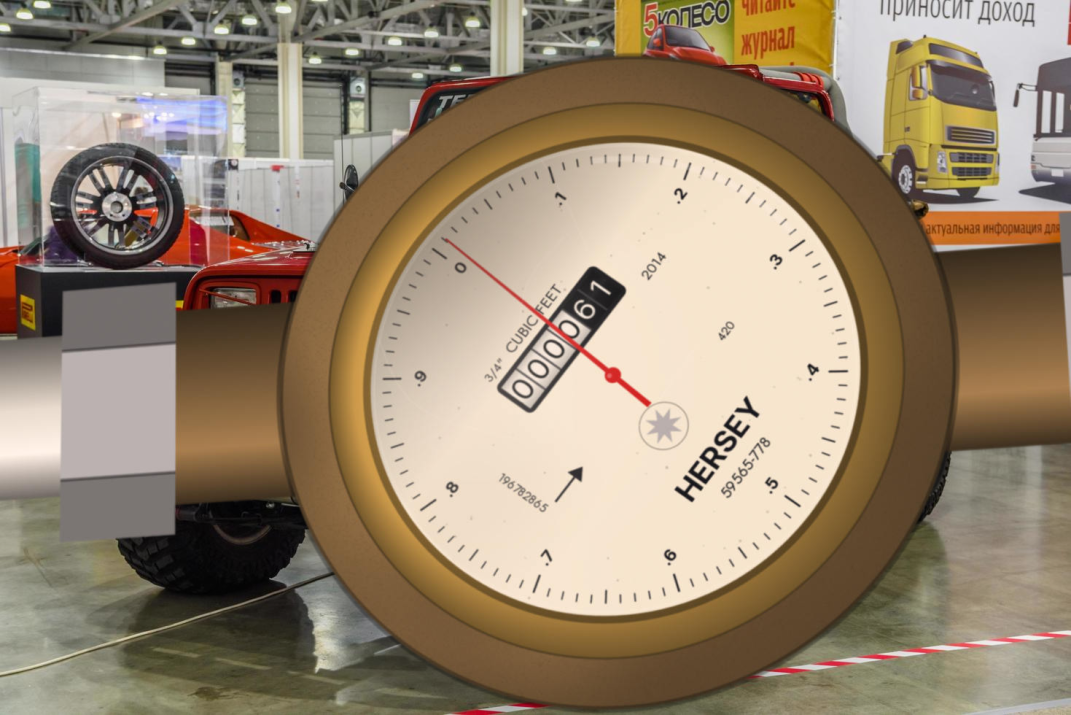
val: 61.01 (ft³)
